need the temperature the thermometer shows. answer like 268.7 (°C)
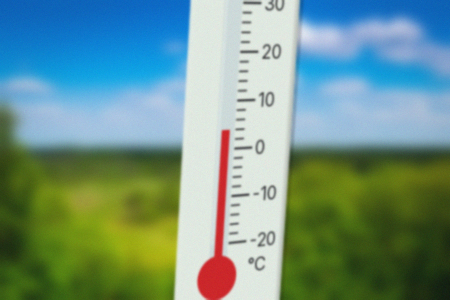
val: 4 (°C)
